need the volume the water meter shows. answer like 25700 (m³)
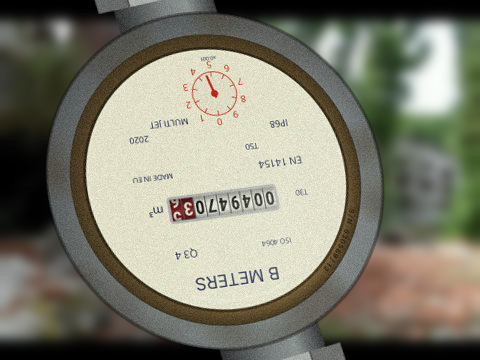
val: 49470.354 (m³)
